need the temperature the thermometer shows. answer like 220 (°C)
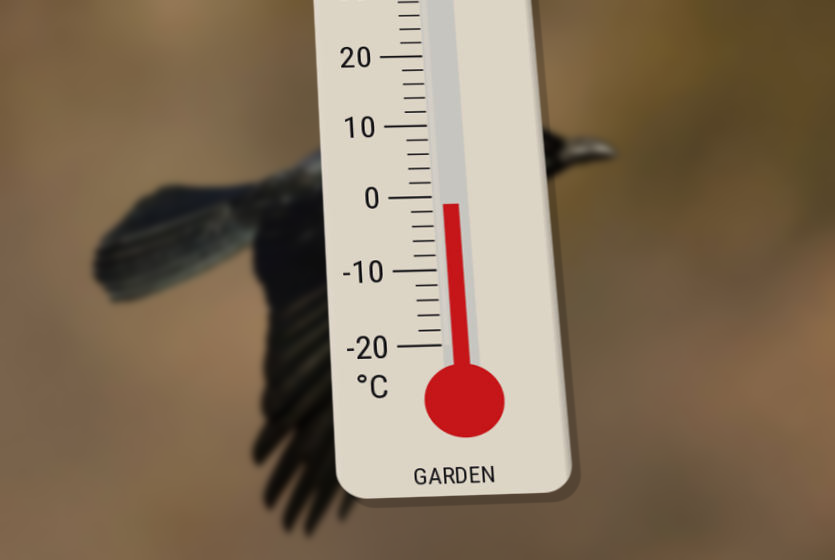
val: -1 (°C)
